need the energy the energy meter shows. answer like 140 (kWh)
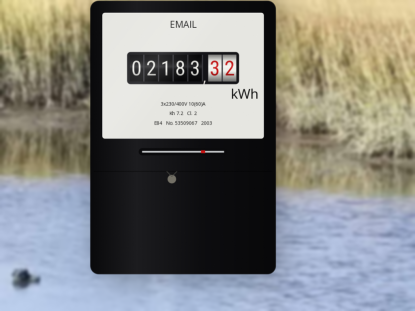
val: 2183.32 (kWh)
